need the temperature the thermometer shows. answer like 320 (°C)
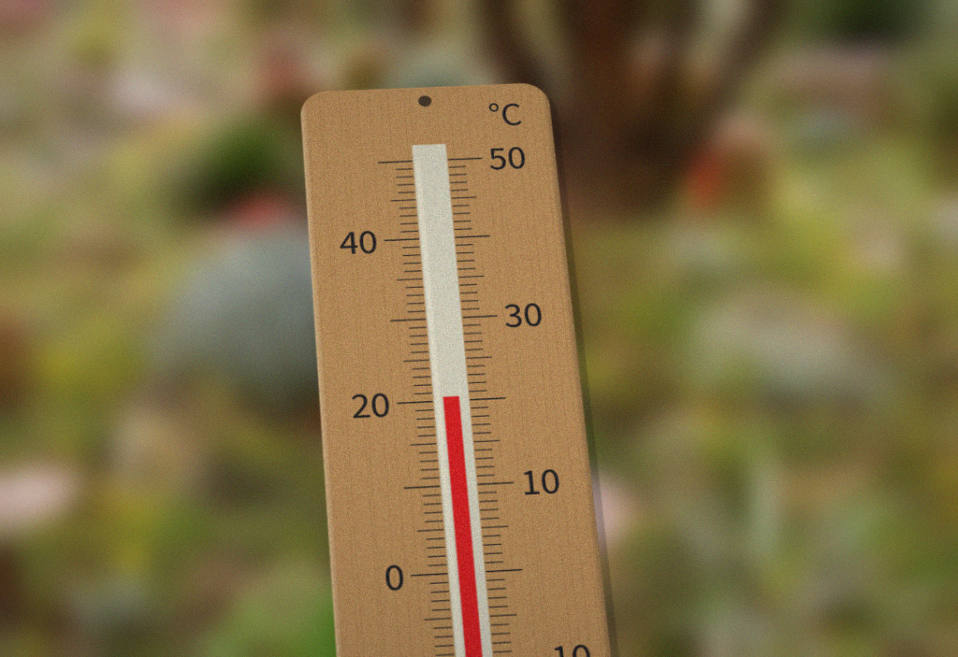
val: 20.5 (°C)
